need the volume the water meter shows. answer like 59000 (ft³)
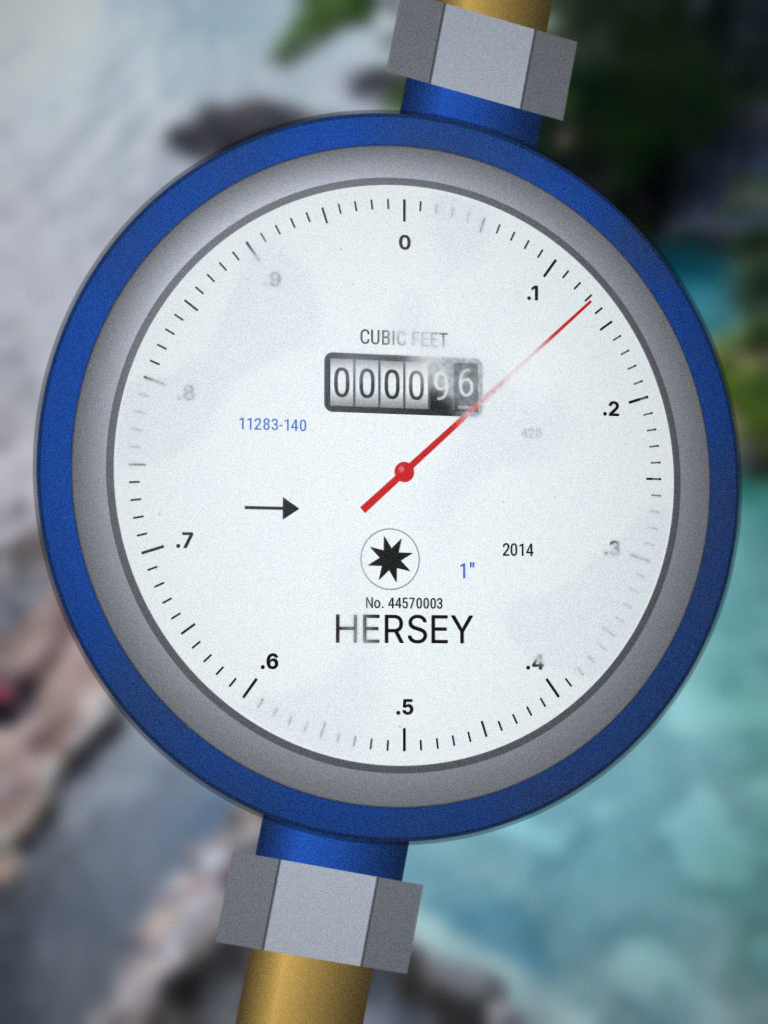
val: 96.13 (ft³)
